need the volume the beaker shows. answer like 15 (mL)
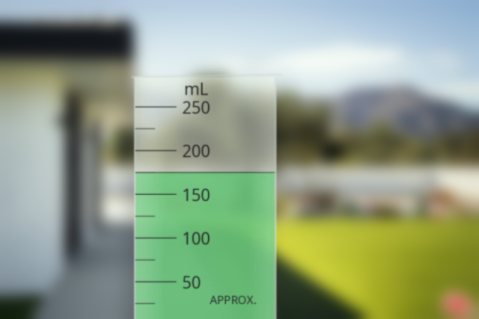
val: 175 (mL)
